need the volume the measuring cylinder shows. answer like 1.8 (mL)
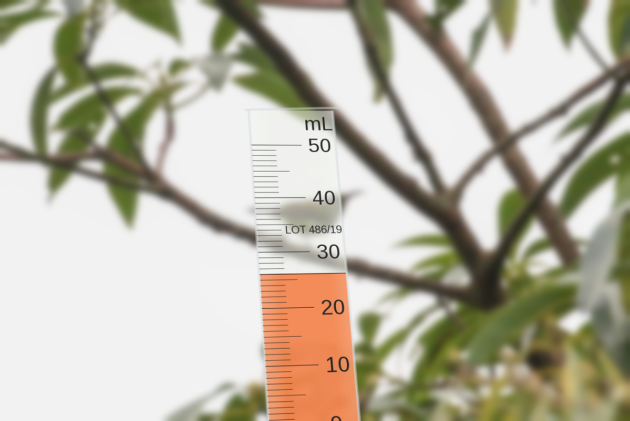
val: 26 (mL)
